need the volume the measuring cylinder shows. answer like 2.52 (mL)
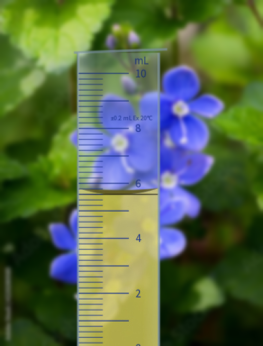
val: 5.6 (mL)
